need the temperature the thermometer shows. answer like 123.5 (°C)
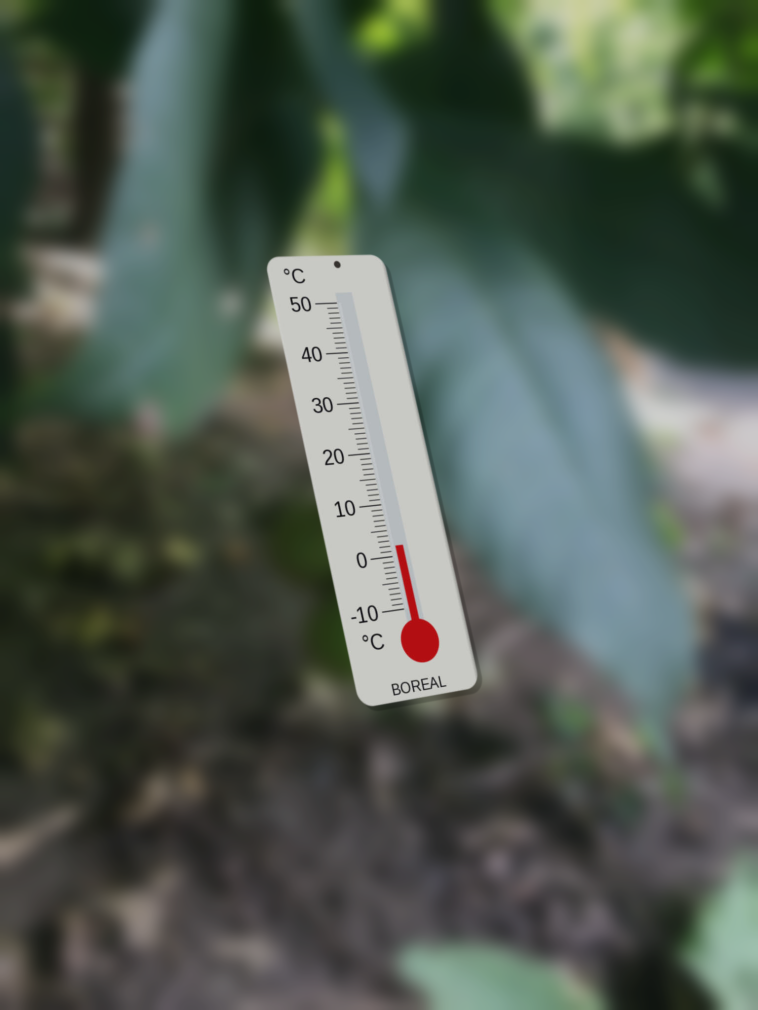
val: 2 (°C)
